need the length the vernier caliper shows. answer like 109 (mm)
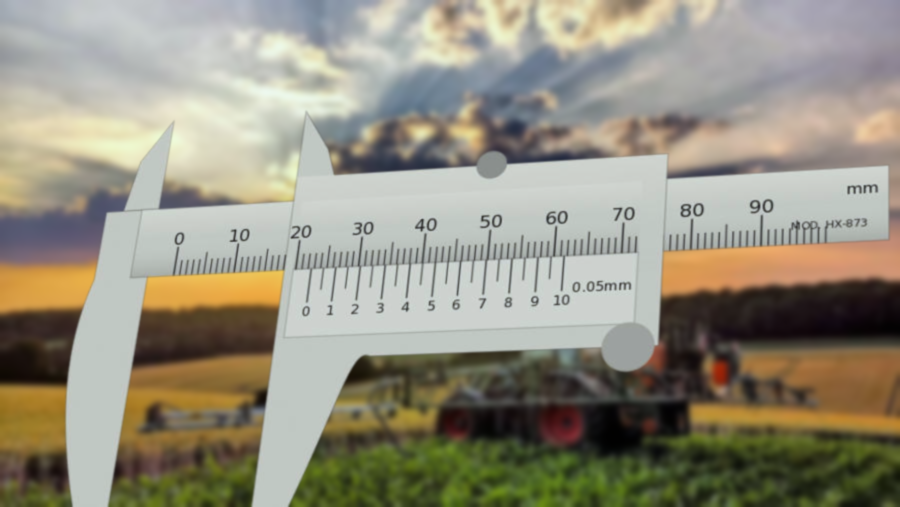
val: 22.5 (mm)
